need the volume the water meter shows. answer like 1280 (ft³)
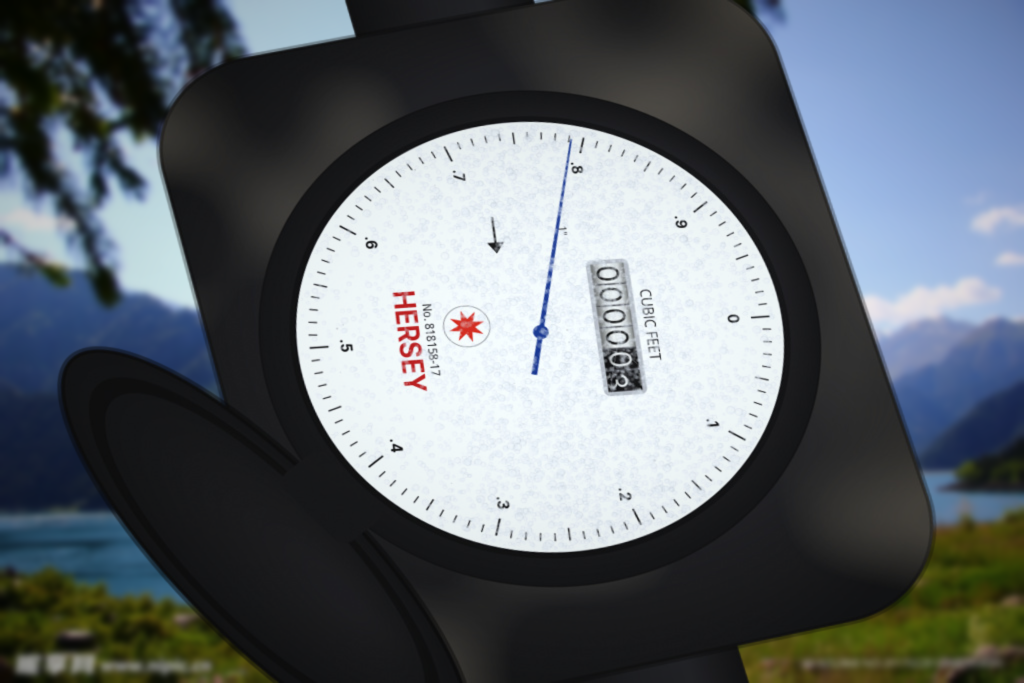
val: 2.79 (ft³)
